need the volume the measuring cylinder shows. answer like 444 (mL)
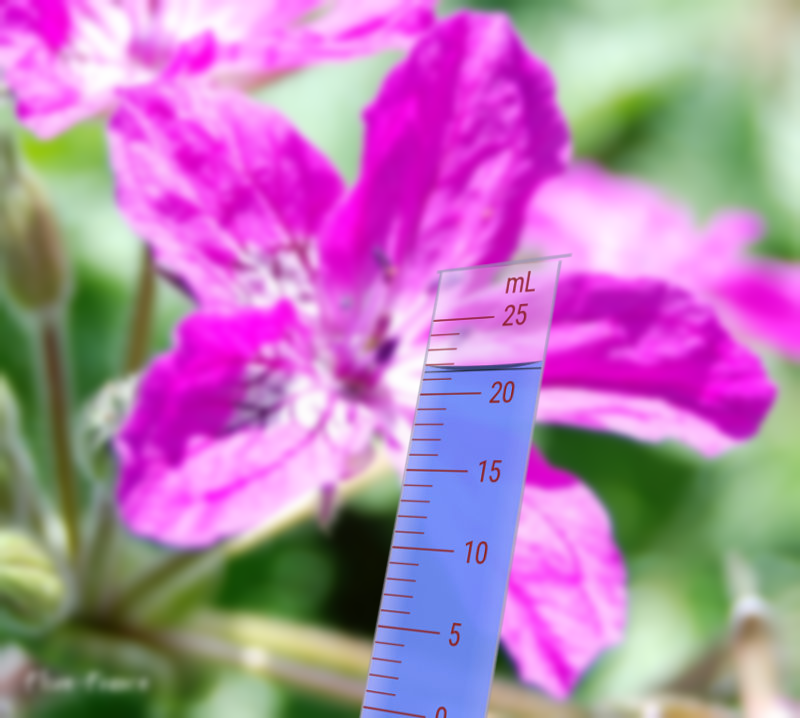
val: 21.5 (mL)
